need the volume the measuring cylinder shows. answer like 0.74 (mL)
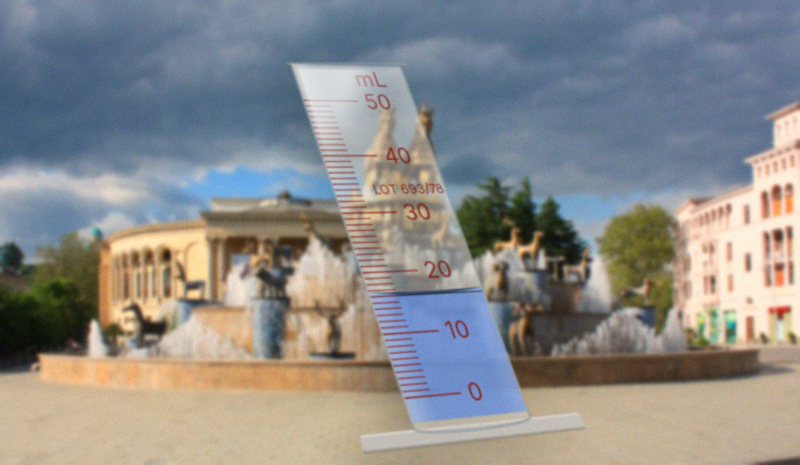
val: 16 (mL)
